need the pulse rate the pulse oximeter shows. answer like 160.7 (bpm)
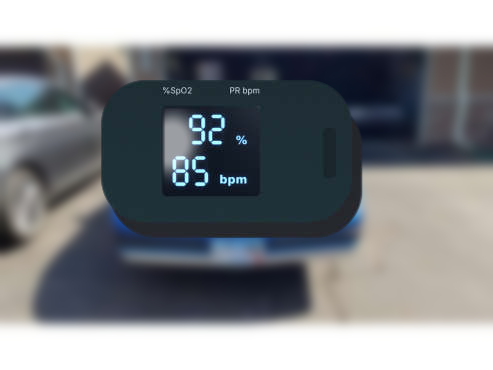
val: 85 (bpm)
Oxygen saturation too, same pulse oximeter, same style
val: 92 (%)
